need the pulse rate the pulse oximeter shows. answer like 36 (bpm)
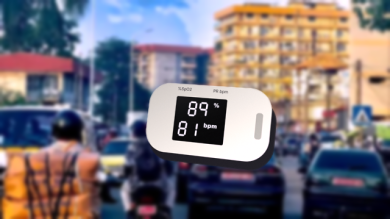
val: 81 (bpm)
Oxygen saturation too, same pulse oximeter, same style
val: 89 (%)
